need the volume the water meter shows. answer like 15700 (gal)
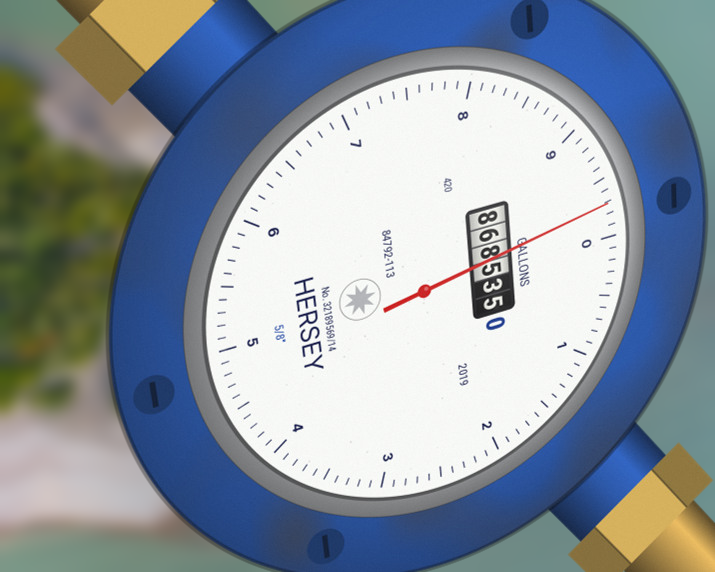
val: 8685349.7 (gal)
